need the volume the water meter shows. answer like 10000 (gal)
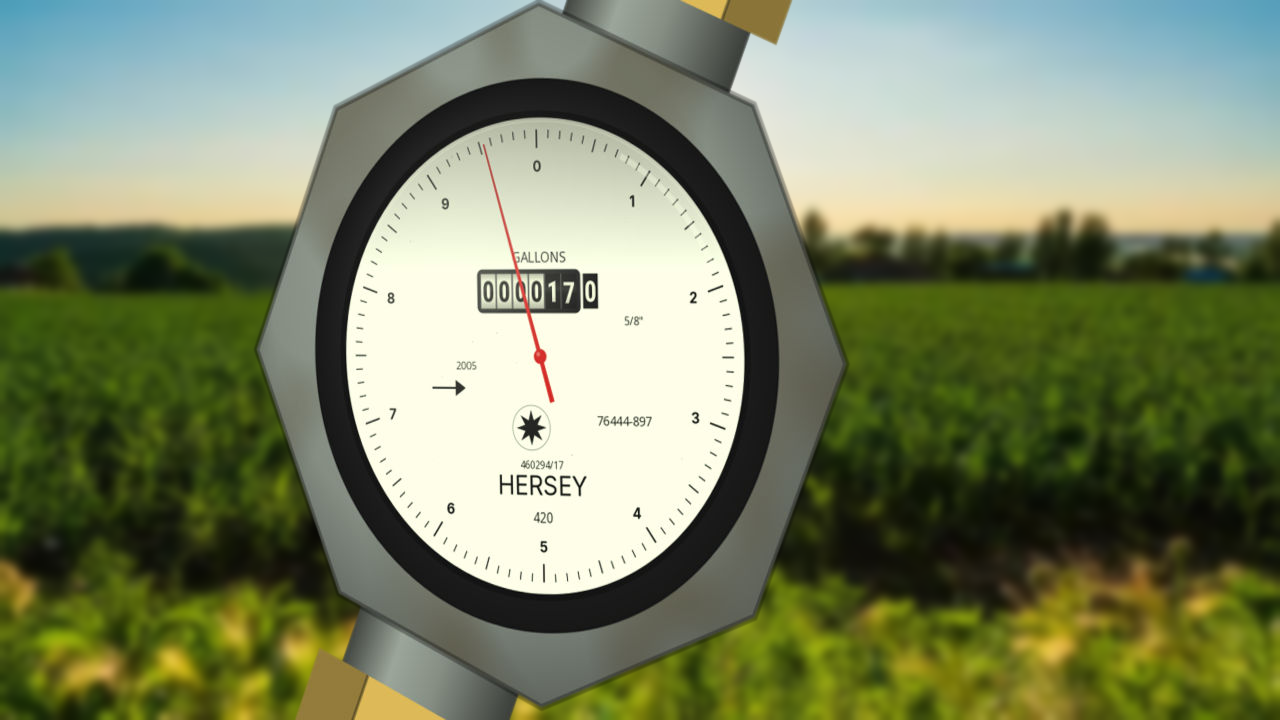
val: 169.5 (gal)
